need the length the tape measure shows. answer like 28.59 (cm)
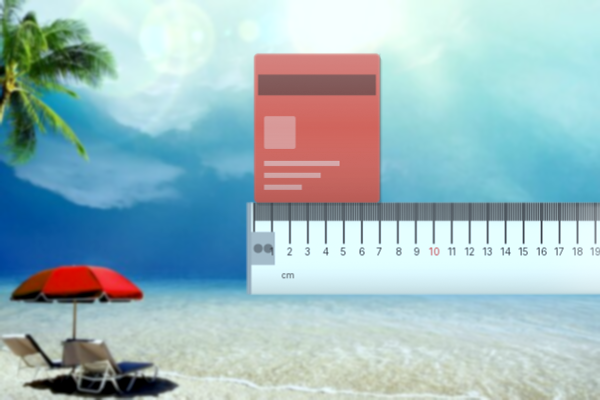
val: 7 (cm)
